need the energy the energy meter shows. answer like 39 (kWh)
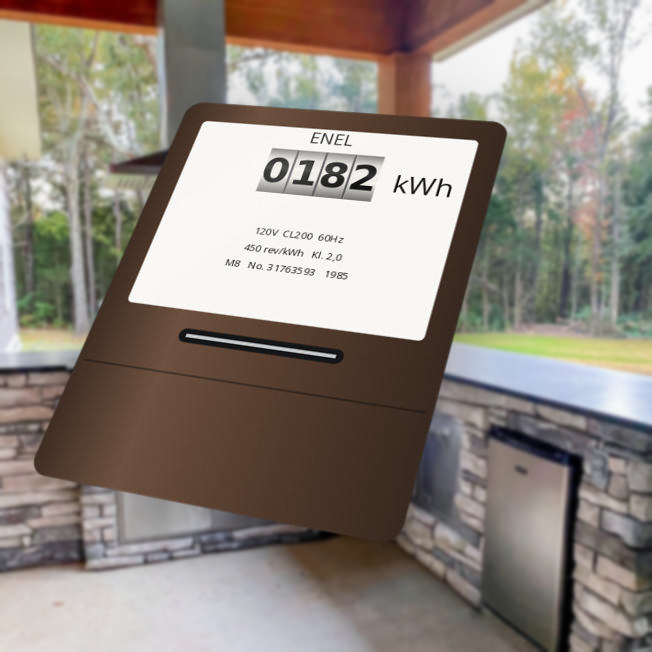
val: 182 (kWh)
